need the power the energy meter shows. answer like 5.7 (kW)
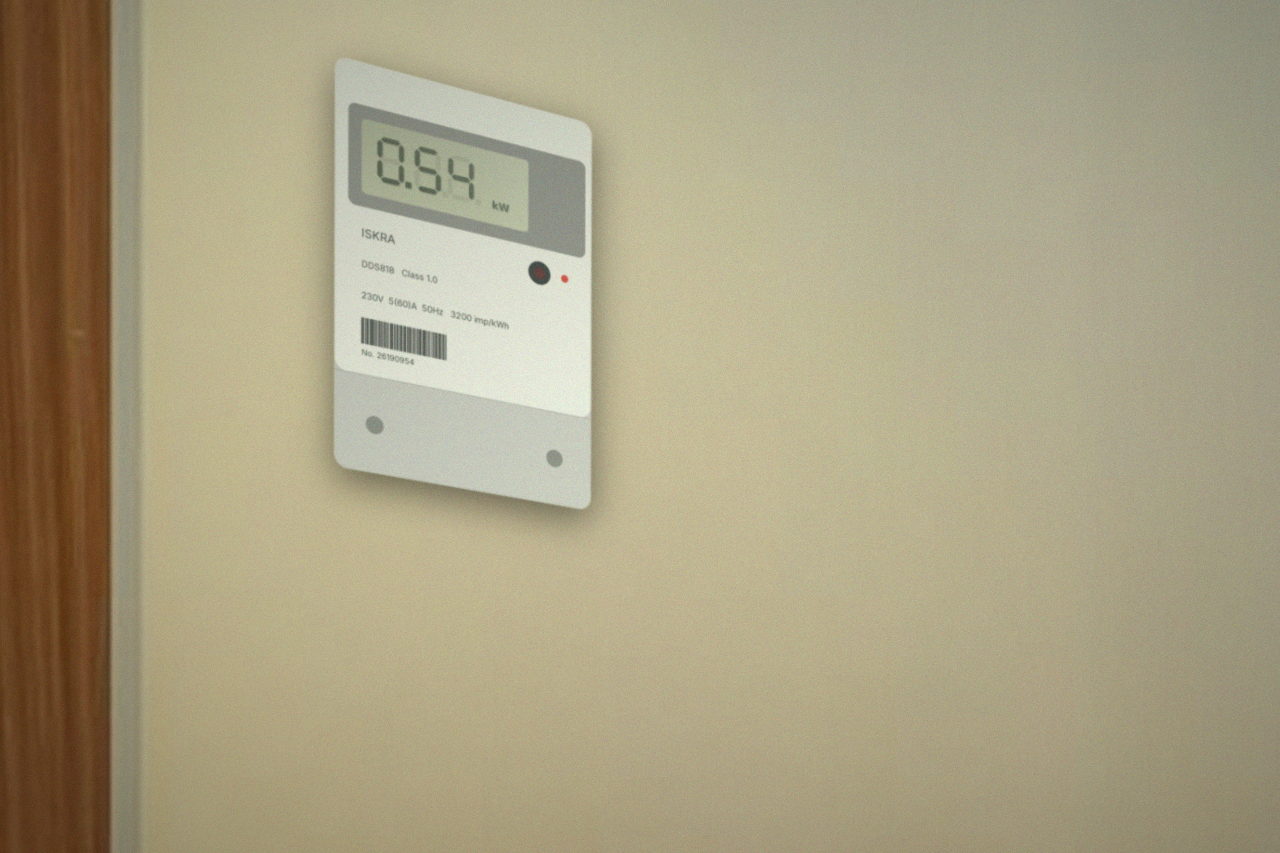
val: 0.54 (kW)
